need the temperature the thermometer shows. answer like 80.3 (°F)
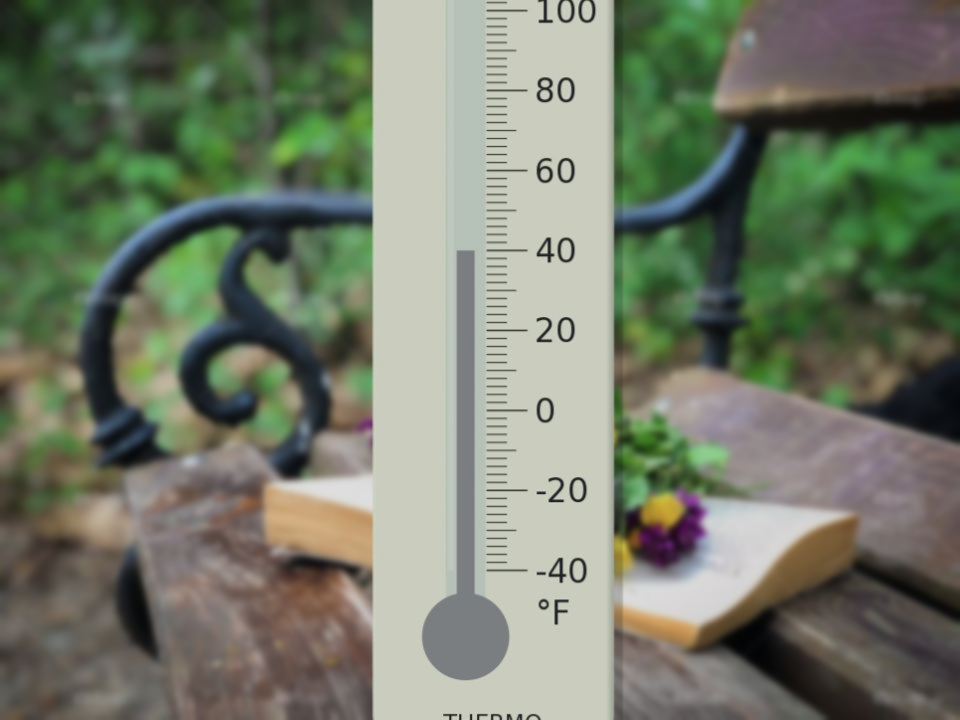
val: 40 (°F)
